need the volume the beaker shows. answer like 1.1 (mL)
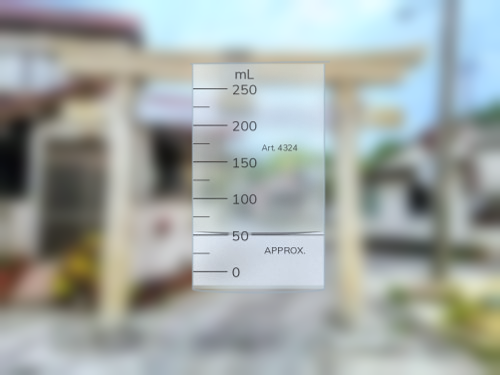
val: 50 (mL)
